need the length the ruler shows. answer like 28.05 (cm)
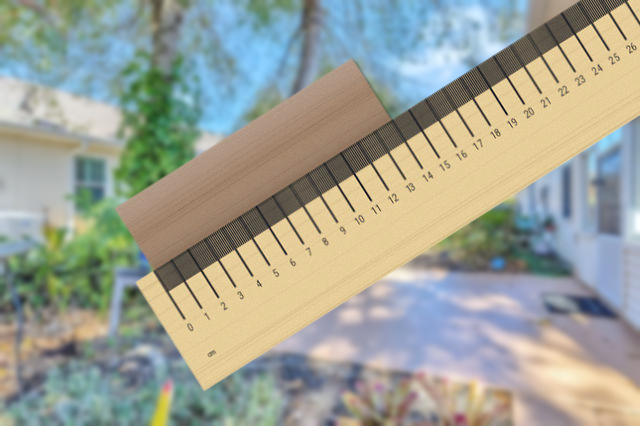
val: 14 (cm)
